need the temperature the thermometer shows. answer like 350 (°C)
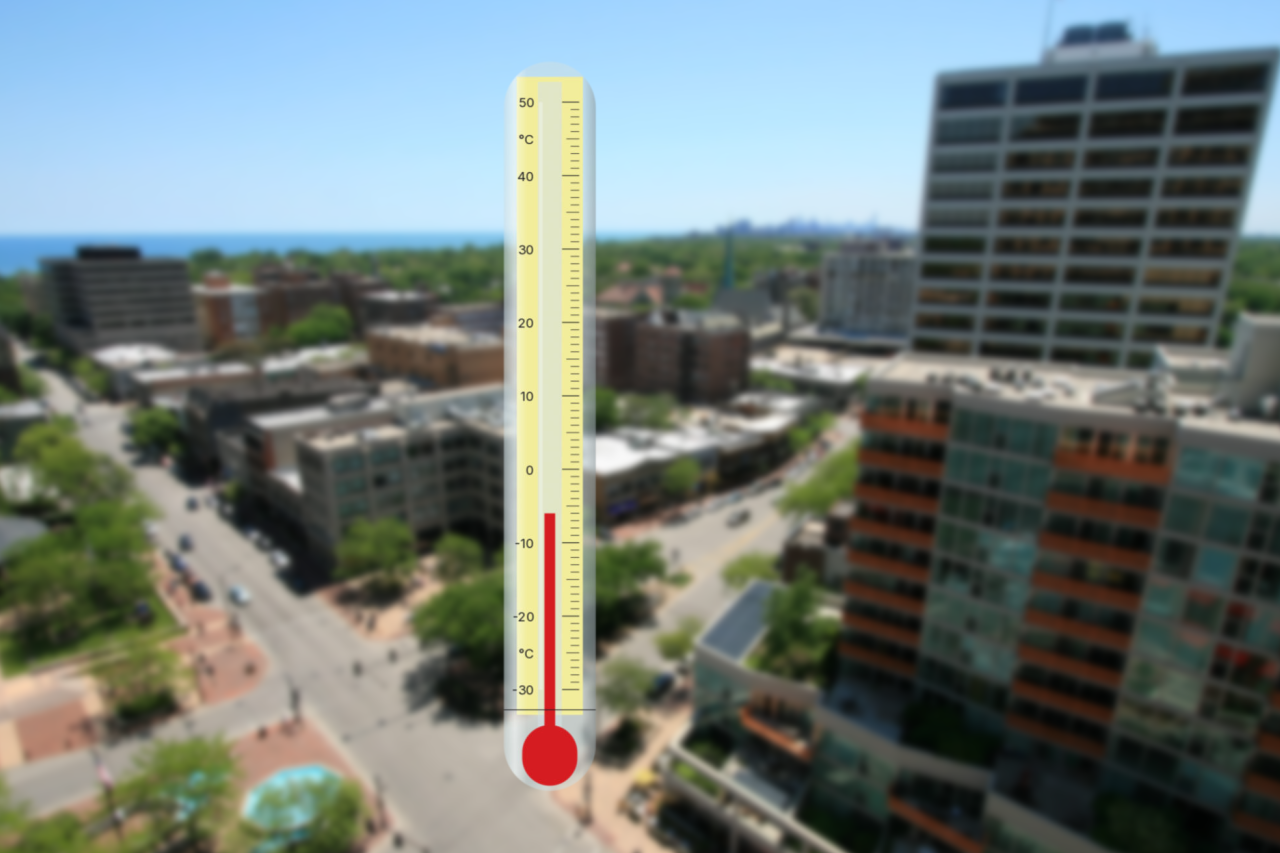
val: -6 (°C)
